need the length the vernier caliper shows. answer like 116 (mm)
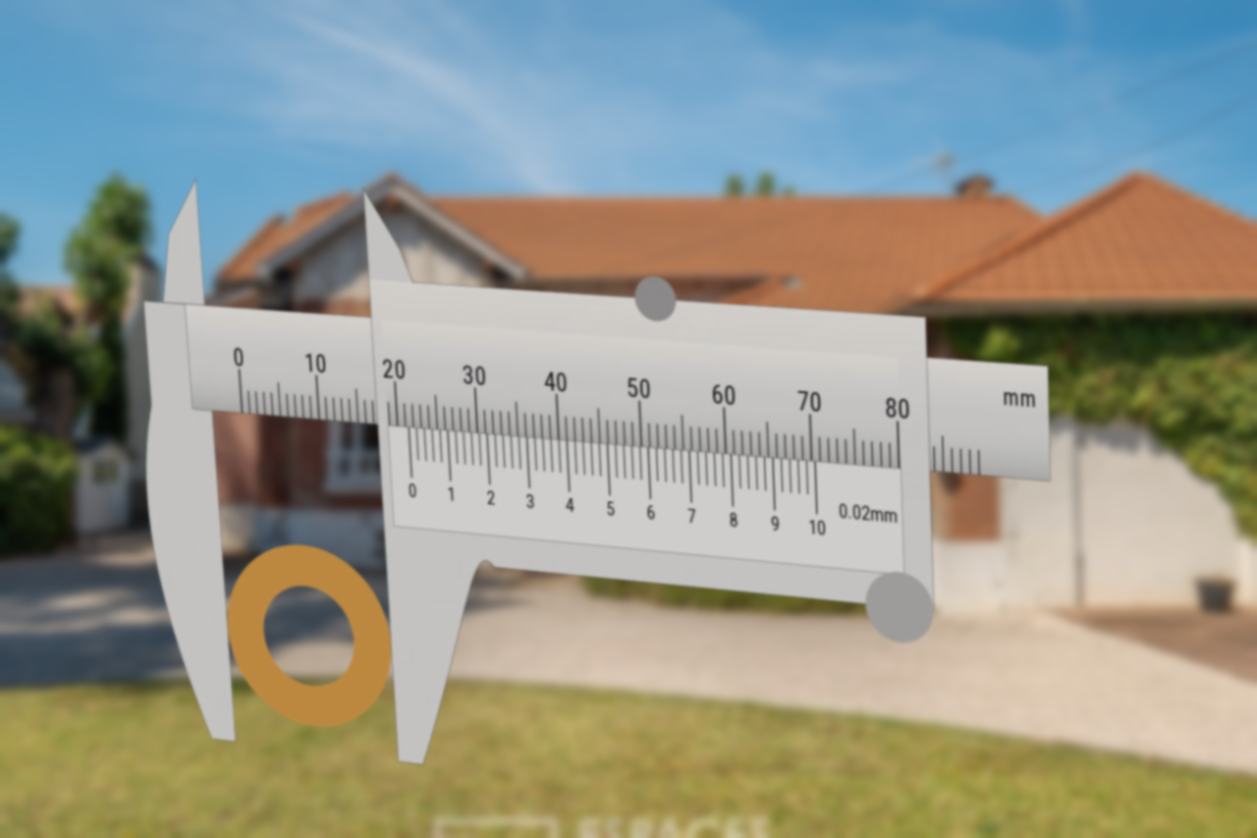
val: 21.4 (mm)
